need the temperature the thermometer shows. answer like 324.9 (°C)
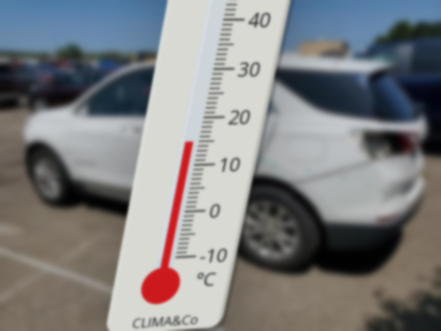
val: 15 (°C)
